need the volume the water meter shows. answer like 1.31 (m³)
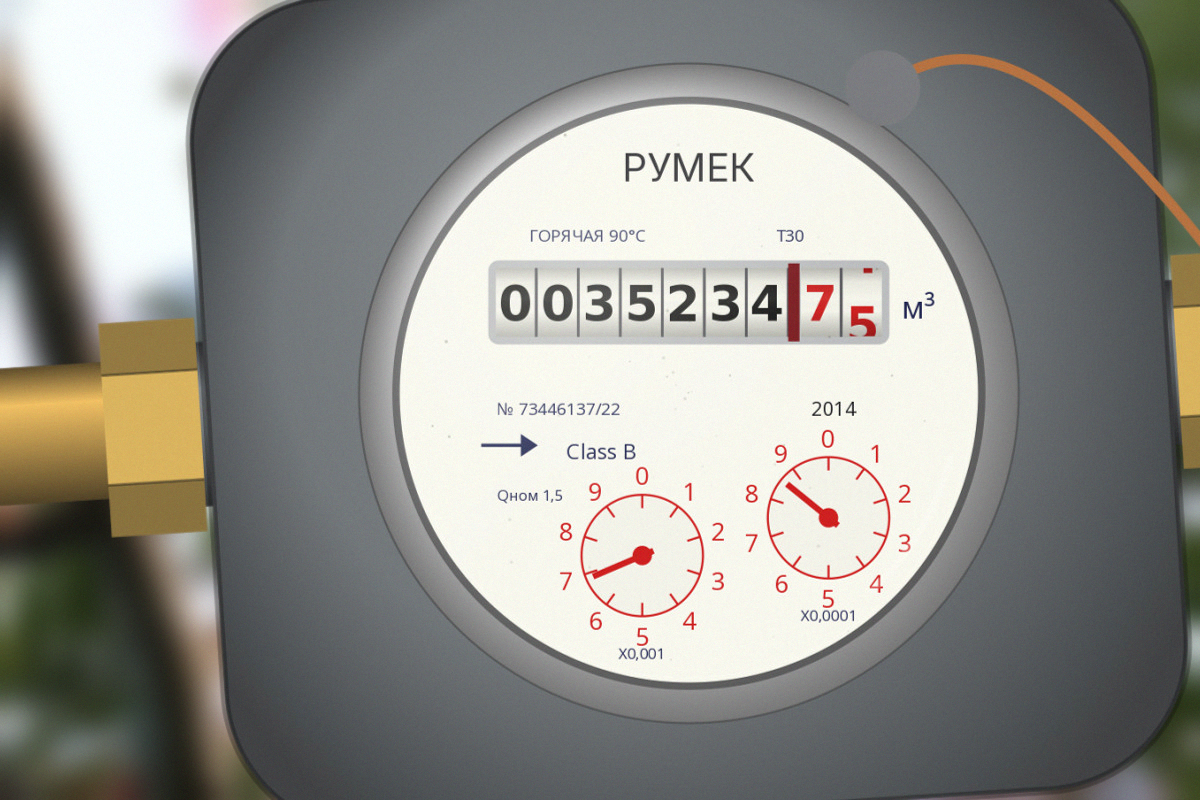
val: 35234.7468 (m³)
